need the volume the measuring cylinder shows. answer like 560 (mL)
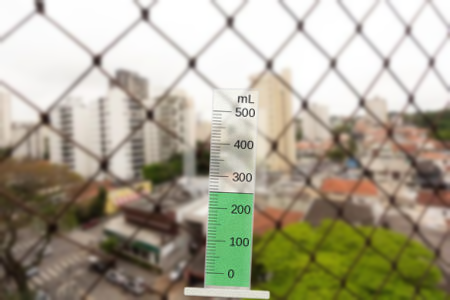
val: 250 (mL)
